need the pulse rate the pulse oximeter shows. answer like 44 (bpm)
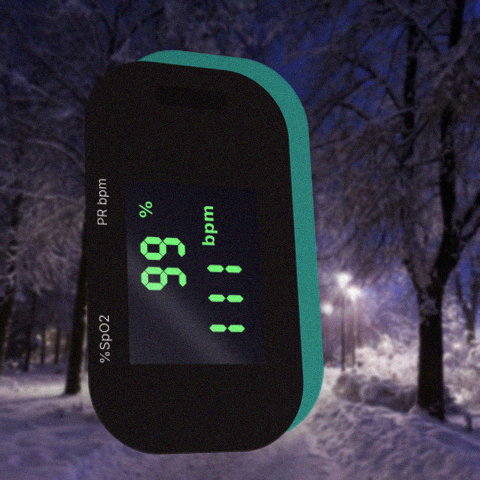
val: 111 (bpm)
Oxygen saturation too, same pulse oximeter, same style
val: 99 (%)
